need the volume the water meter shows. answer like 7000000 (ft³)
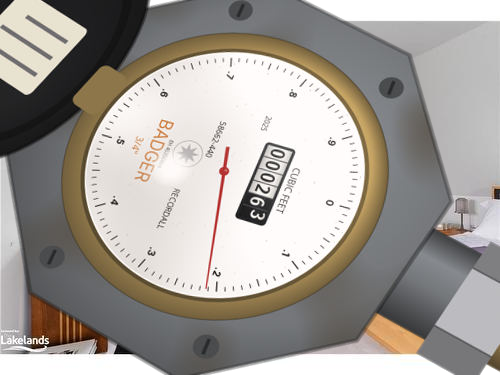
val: 263.21 (ft³)
